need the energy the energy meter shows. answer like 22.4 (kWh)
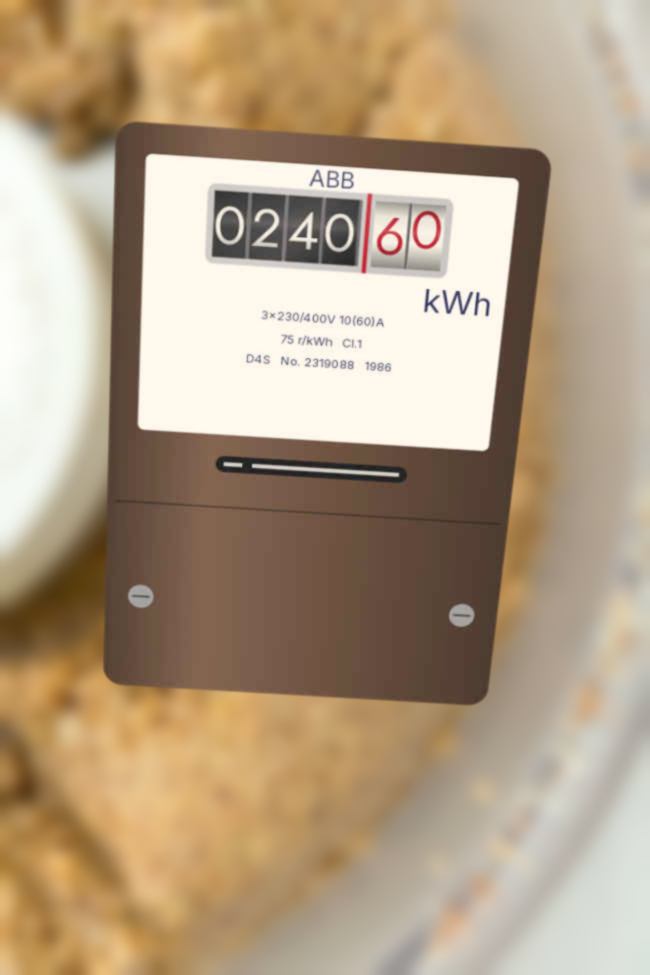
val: 240.60 (kWh)
